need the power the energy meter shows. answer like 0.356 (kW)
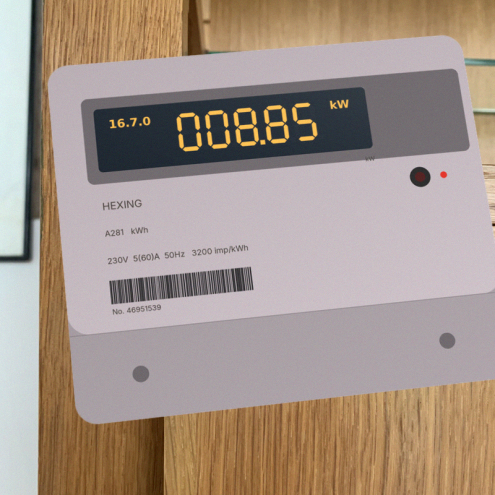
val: 8.85 (kW)
